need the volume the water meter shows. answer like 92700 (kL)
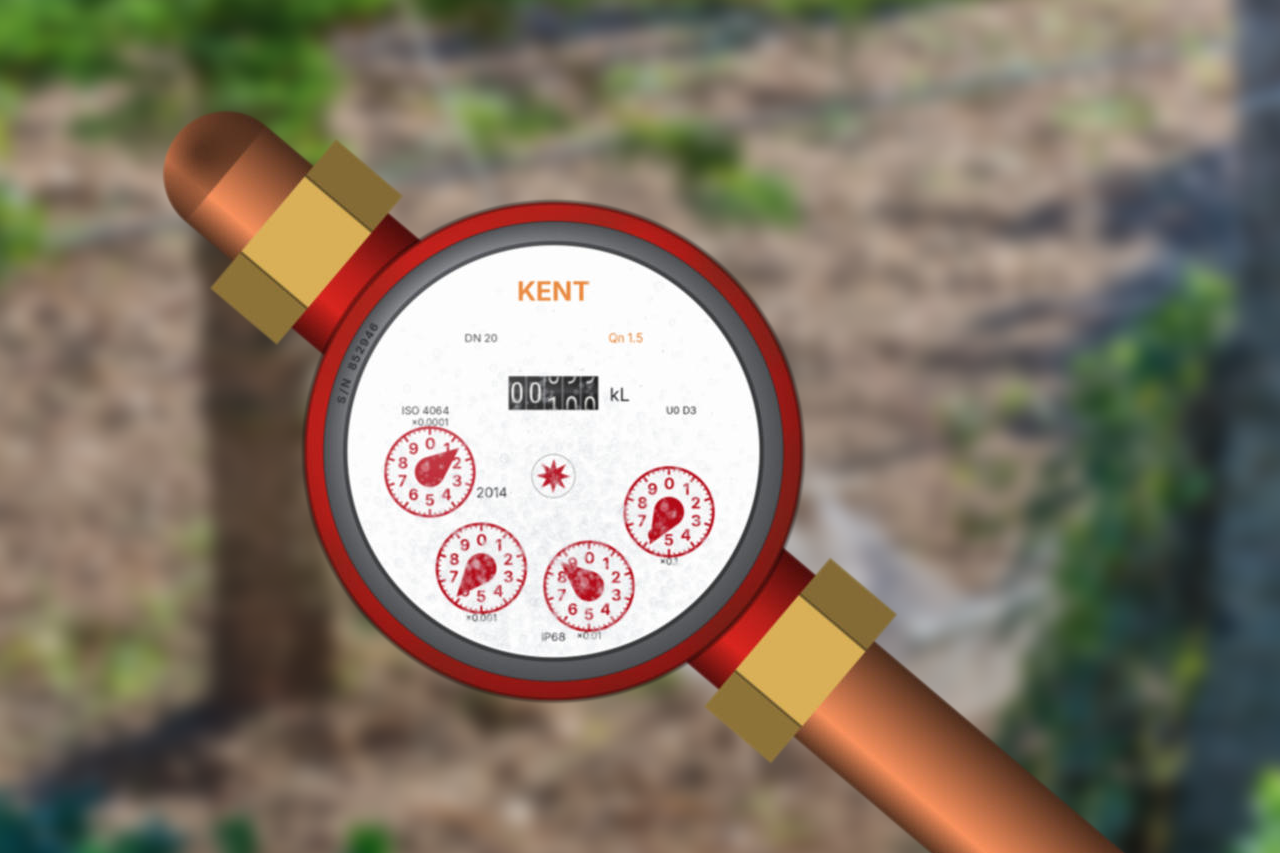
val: 99.5861 (kL)
